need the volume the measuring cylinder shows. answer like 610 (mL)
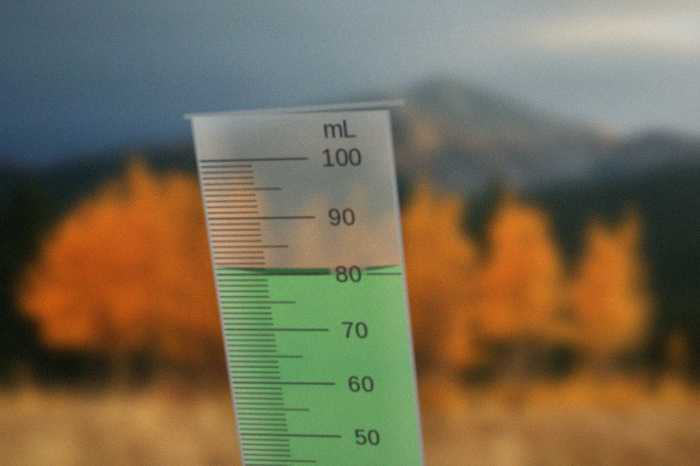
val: 80 (mL)
